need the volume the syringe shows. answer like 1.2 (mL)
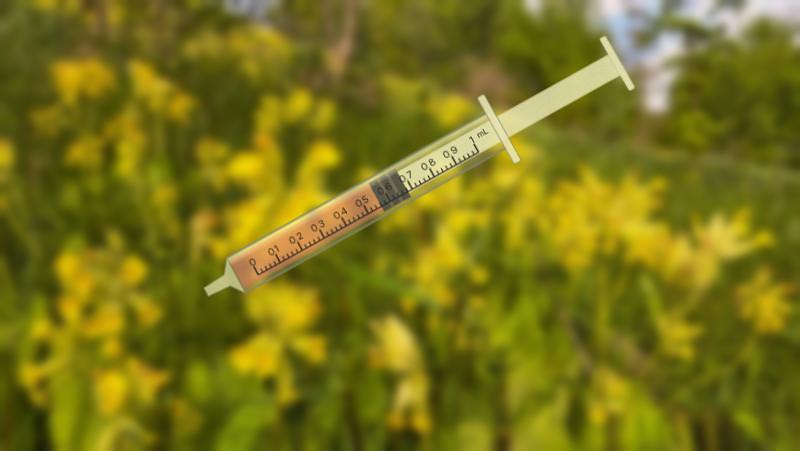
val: 0.56 (mL)
